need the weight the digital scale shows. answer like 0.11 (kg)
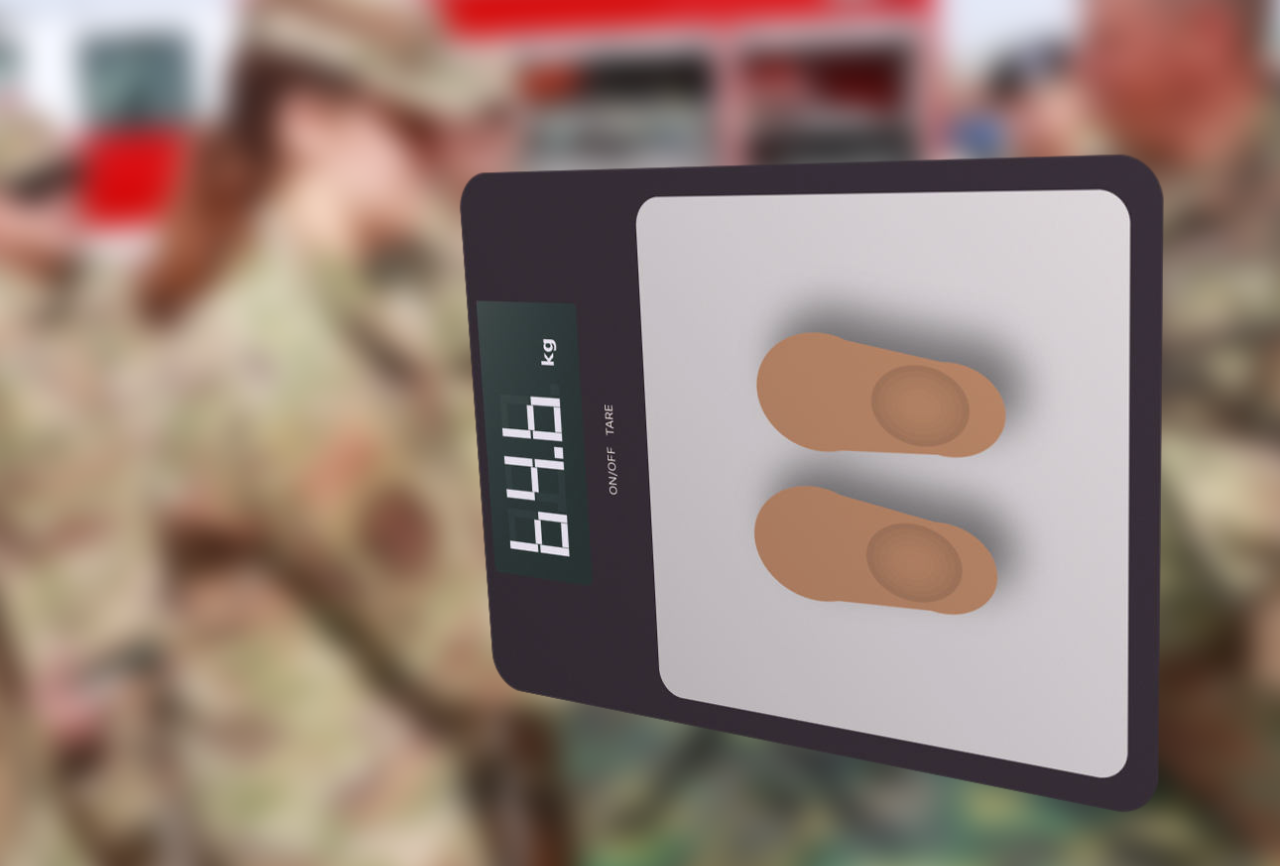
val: 64.6 (kg)
